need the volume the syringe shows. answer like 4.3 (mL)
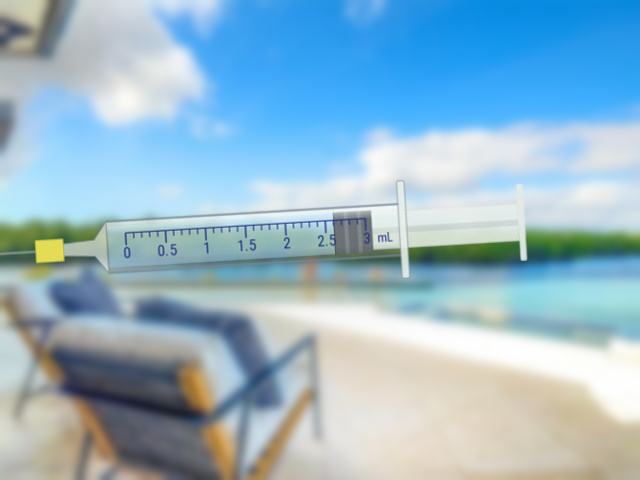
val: 2.6 (mL)
